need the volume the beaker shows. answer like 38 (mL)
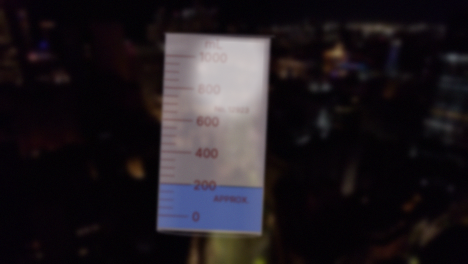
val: 200 (mL)
